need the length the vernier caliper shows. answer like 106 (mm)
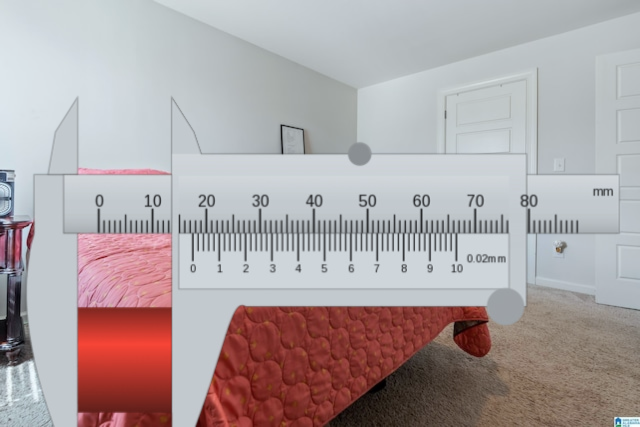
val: 17.5 (mm)
